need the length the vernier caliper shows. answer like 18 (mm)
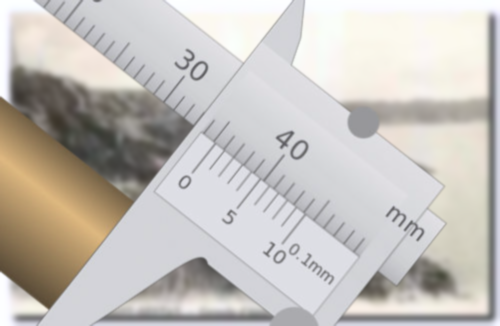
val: 35.2 (mm)
